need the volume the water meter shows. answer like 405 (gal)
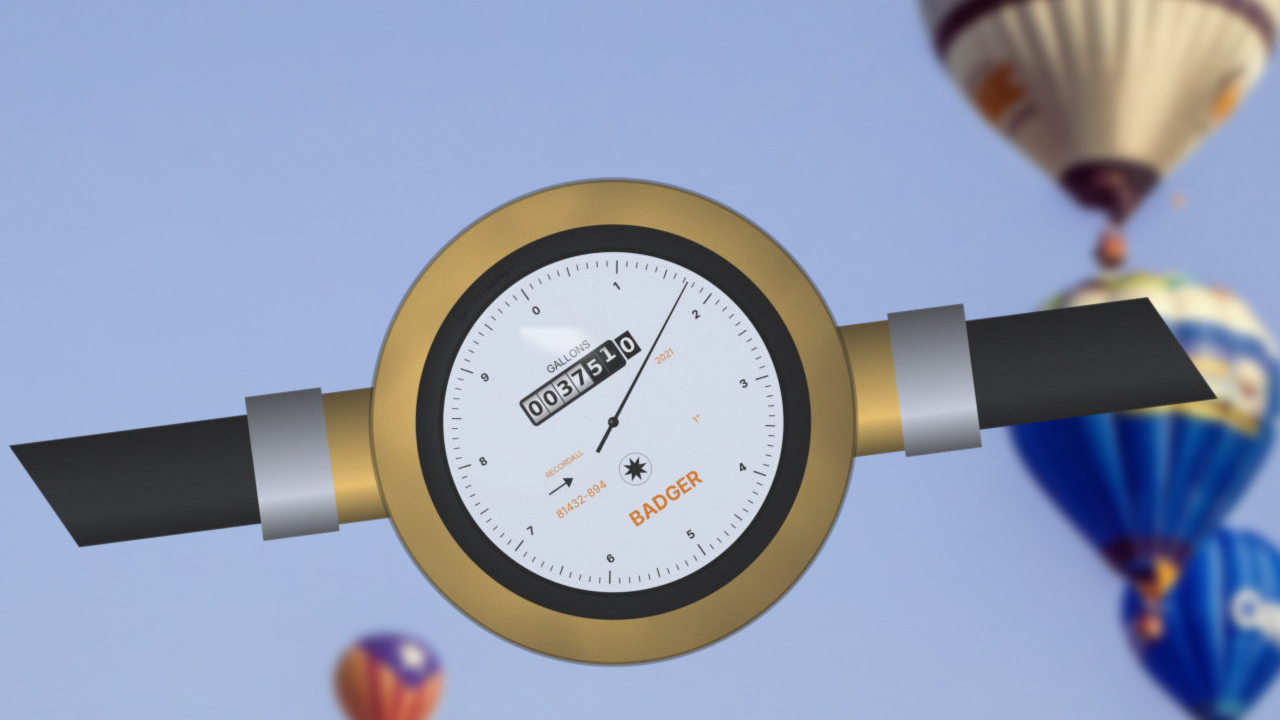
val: 37511.7 (gal)
